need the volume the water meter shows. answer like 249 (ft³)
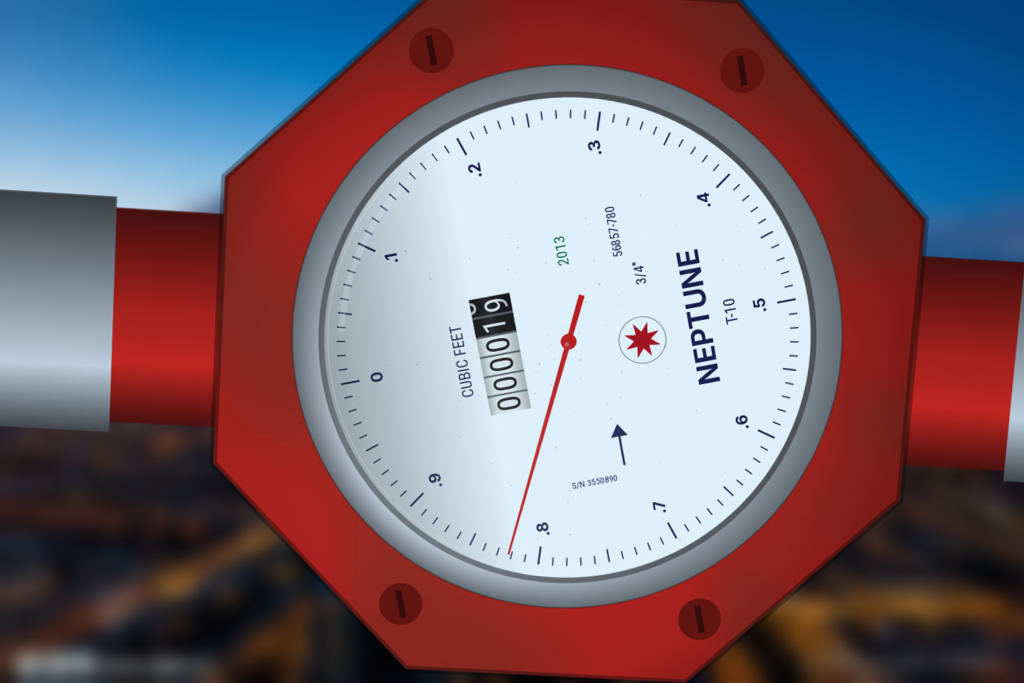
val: 18.82 (ft³)
